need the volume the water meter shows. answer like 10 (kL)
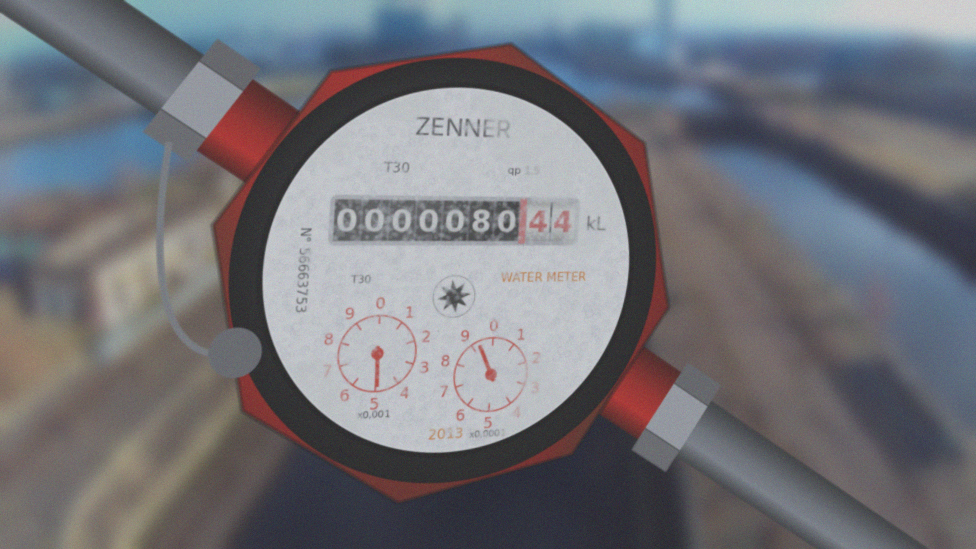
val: 80.4449 (kL)
